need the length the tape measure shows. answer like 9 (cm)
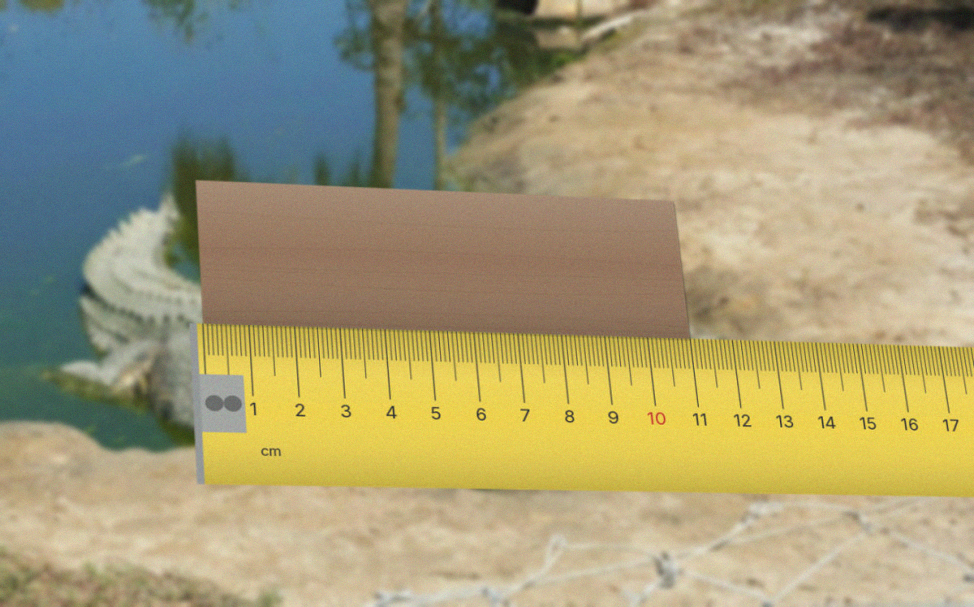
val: 11 (cm)
